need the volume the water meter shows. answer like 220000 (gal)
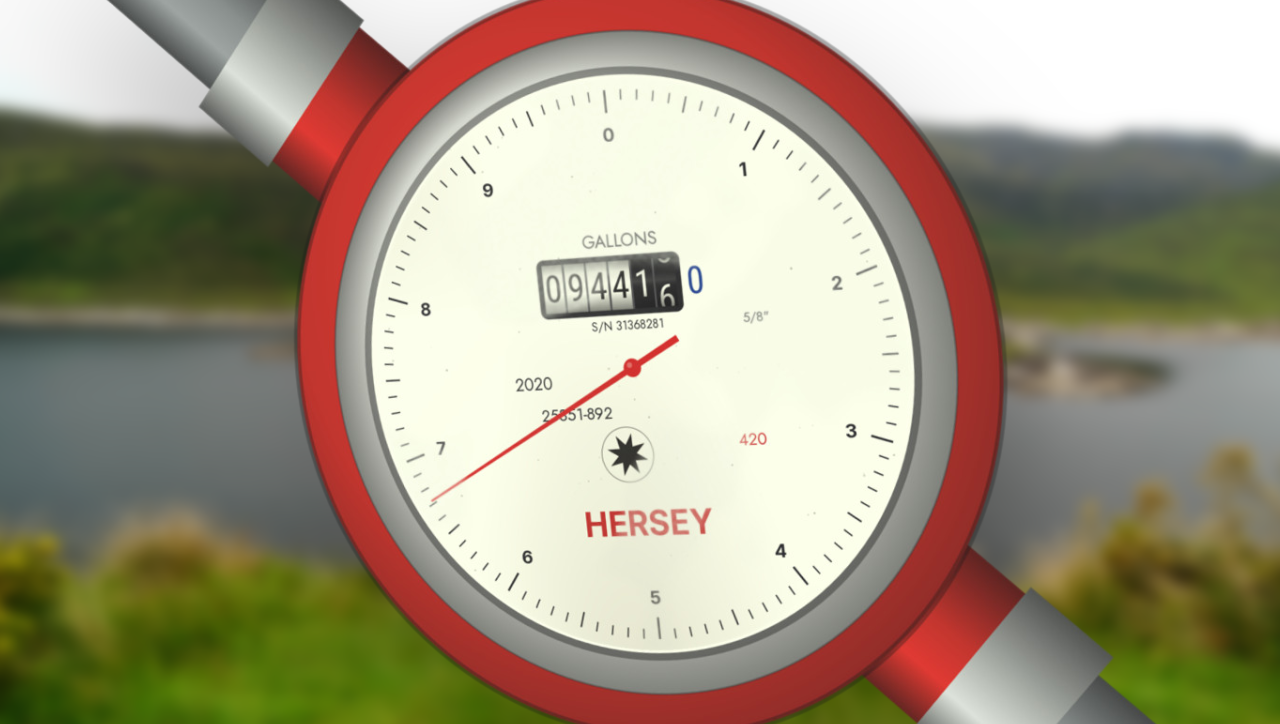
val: 944156.7 (gal)
